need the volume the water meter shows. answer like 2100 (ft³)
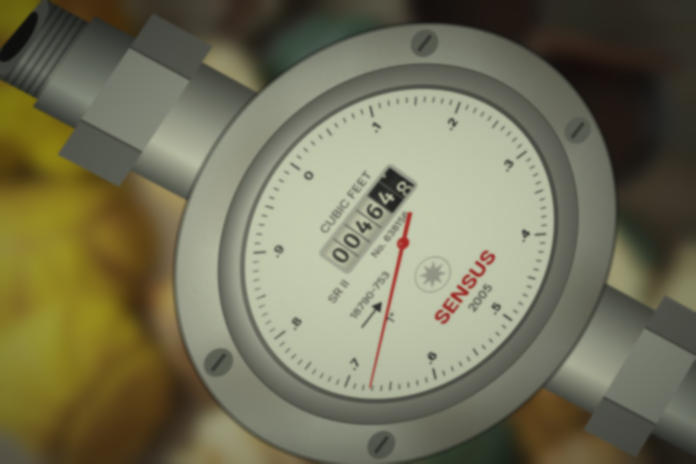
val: 4647.67 (ft³)
